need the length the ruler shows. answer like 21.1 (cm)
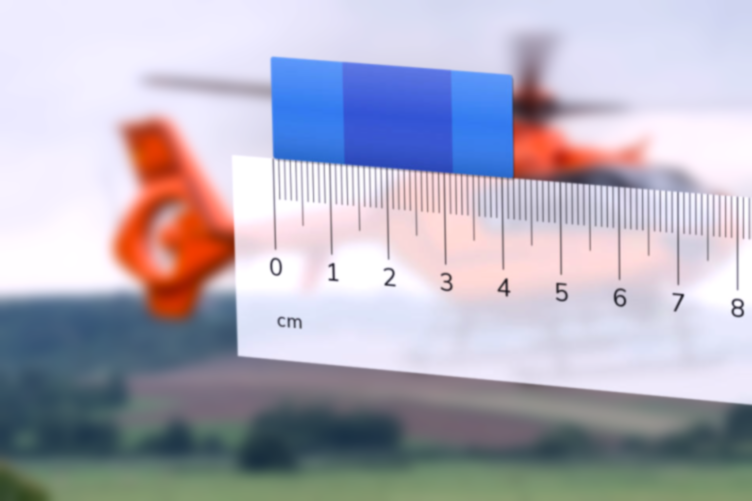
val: 4.2 (cm)
